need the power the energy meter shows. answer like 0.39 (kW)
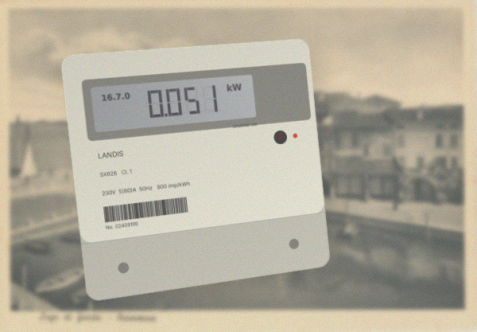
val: 0.051 (kW)
